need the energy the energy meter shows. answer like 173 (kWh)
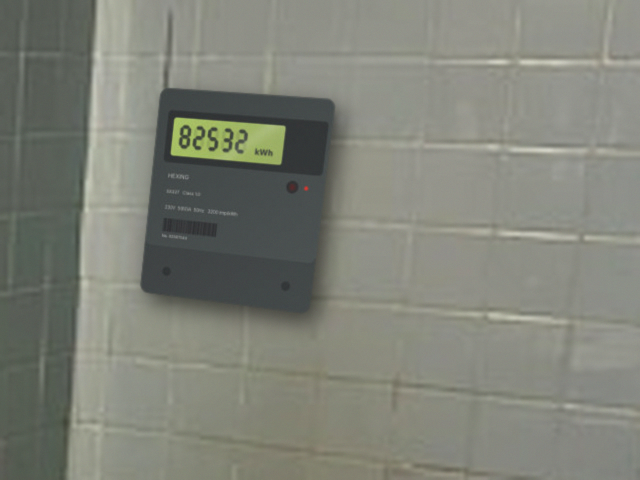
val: 82532 (kWh)
